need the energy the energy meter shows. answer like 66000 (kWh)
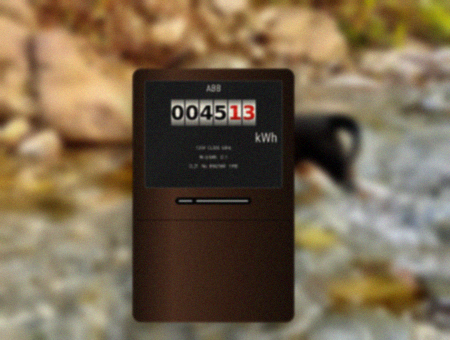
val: 45.13 (kWh)
